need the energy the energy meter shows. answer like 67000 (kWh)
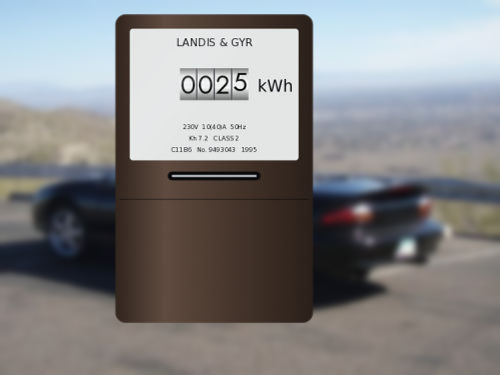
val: 25 (kWh)
